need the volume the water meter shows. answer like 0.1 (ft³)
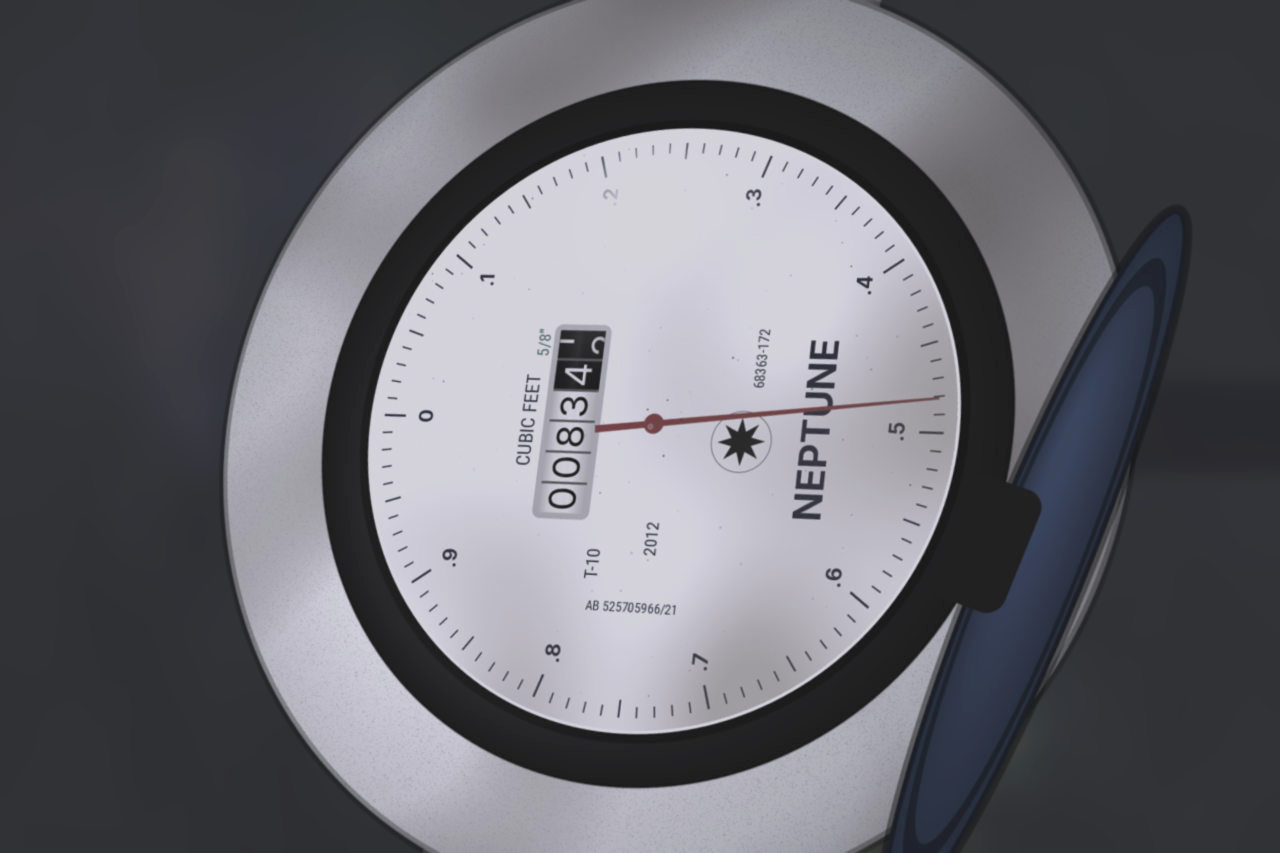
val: 8341.48 (ft³)
